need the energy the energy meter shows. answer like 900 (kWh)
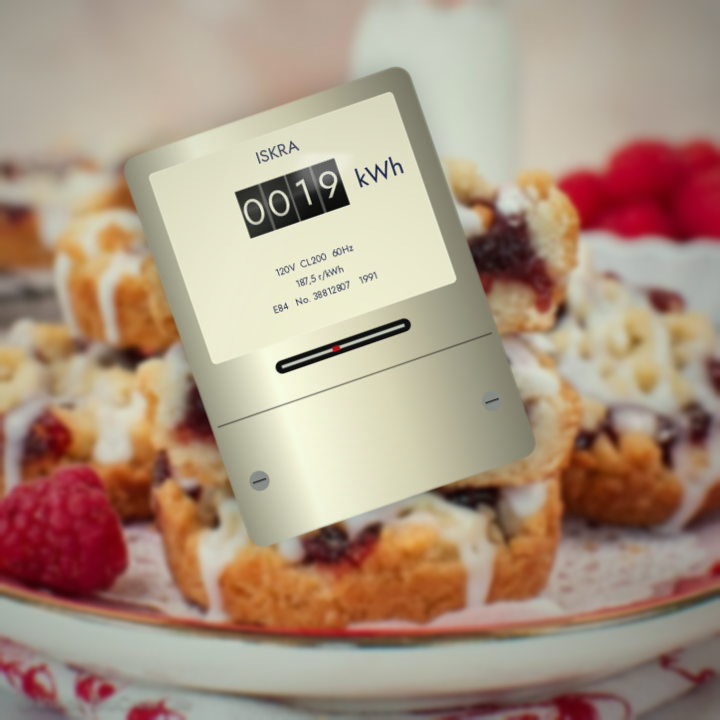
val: 19 (kWh)
